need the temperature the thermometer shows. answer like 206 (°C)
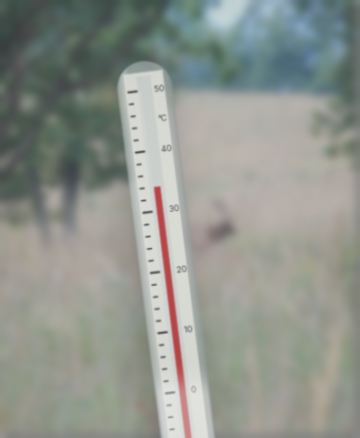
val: 34 (°C)
